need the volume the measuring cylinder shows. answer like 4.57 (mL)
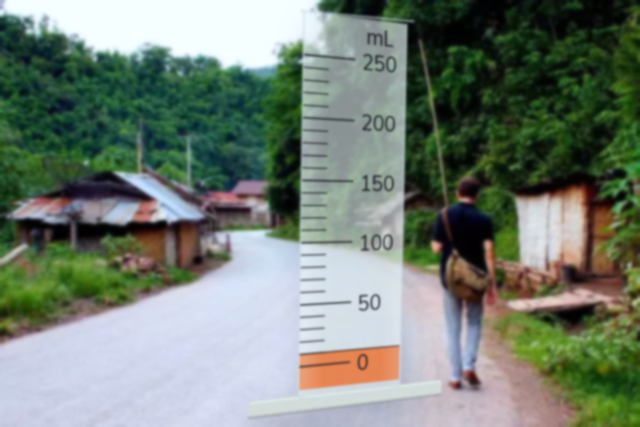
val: 10 (mL)
